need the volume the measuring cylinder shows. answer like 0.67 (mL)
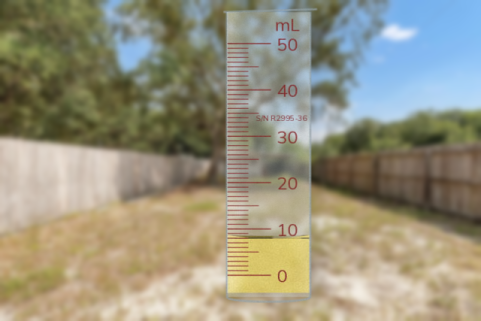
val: 8 (mL)
